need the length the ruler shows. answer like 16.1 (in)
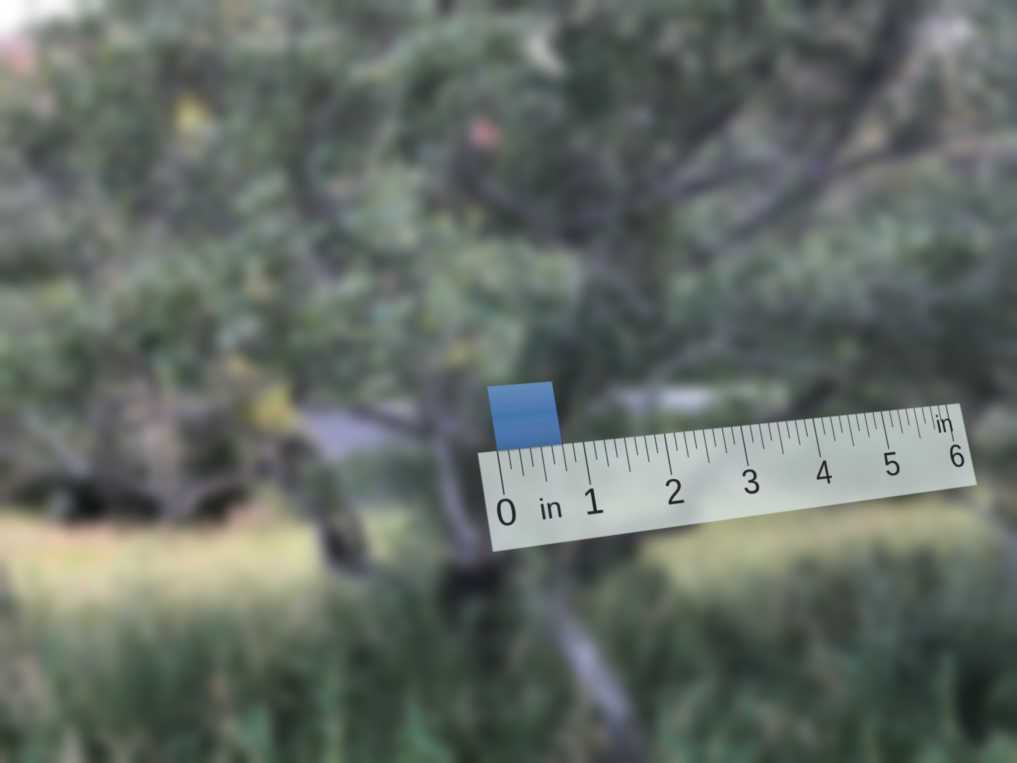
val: 0.75 (in)
